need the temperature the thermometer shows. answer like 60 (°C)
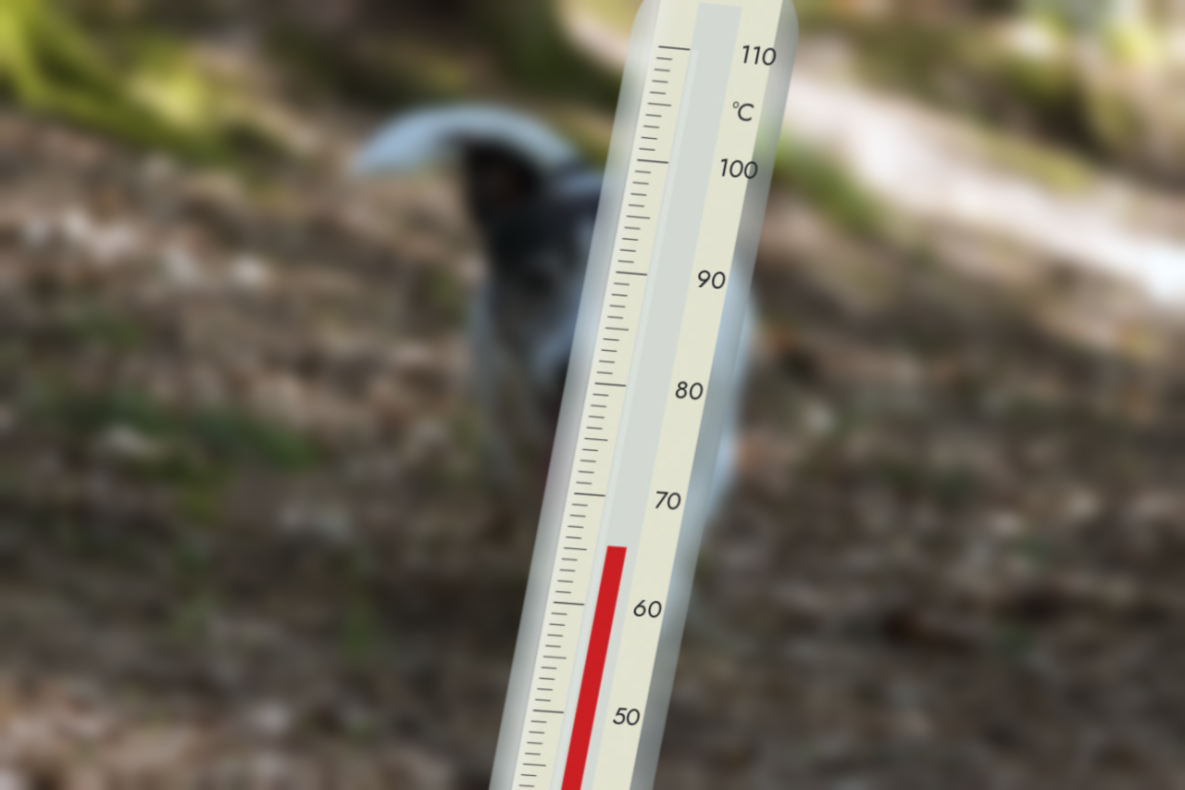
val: 65.5 (°C)
